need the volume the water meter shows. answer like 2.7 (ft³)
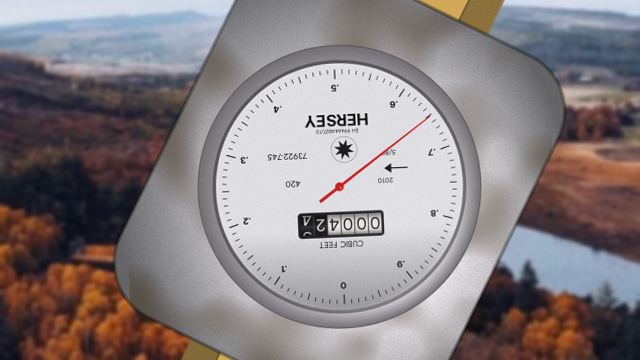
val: 423.65 (ft³)
